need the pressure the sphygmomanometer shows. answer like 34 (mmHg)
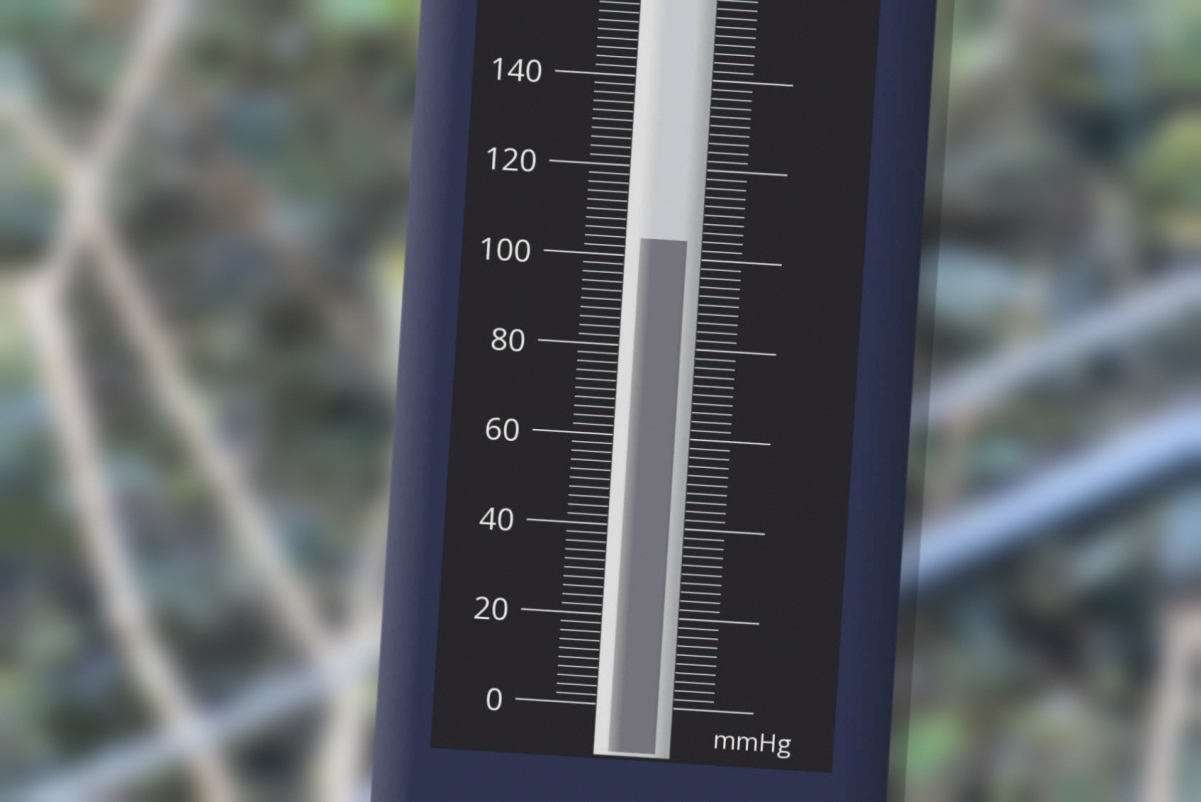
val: 104 (mmHg)
